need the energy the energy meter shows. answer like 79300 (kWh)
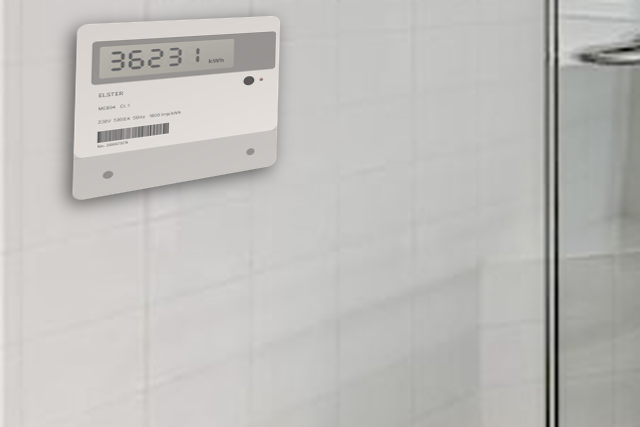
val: 36231 (kWh)
